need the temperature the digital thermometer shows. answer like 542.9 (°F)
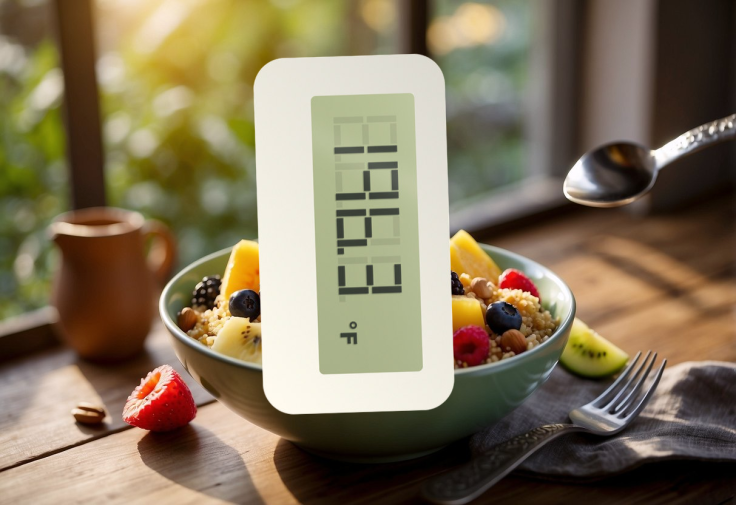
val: 196.3 (°F)
